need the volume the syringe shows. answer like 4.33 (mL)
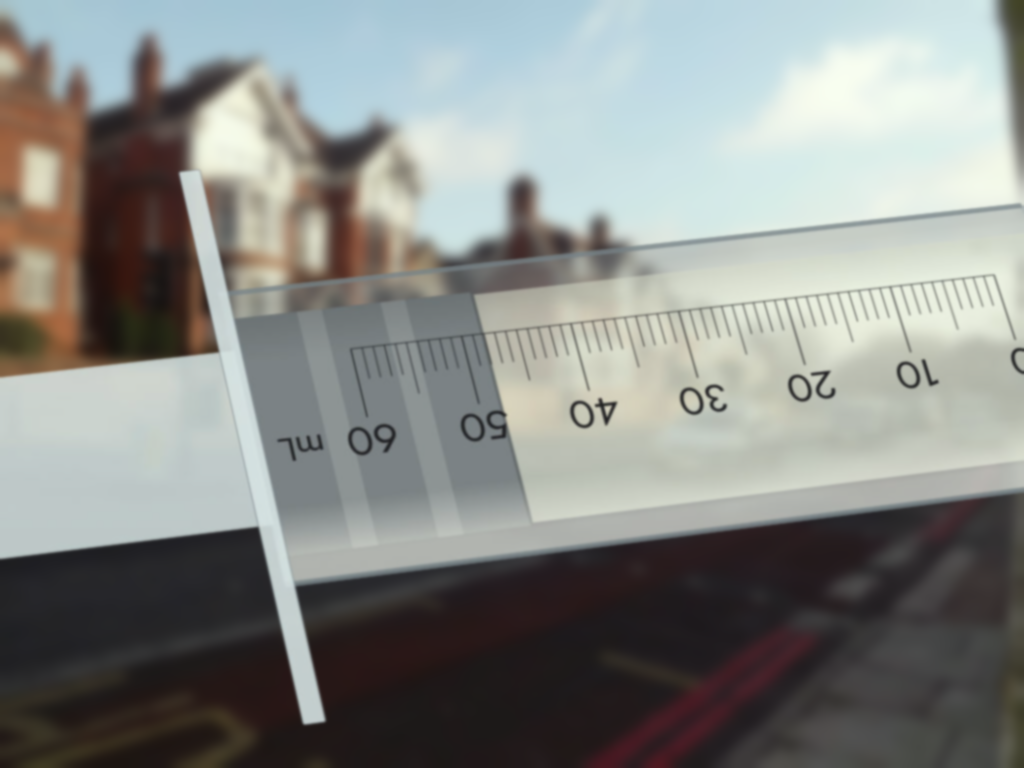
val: 48 (mL)
